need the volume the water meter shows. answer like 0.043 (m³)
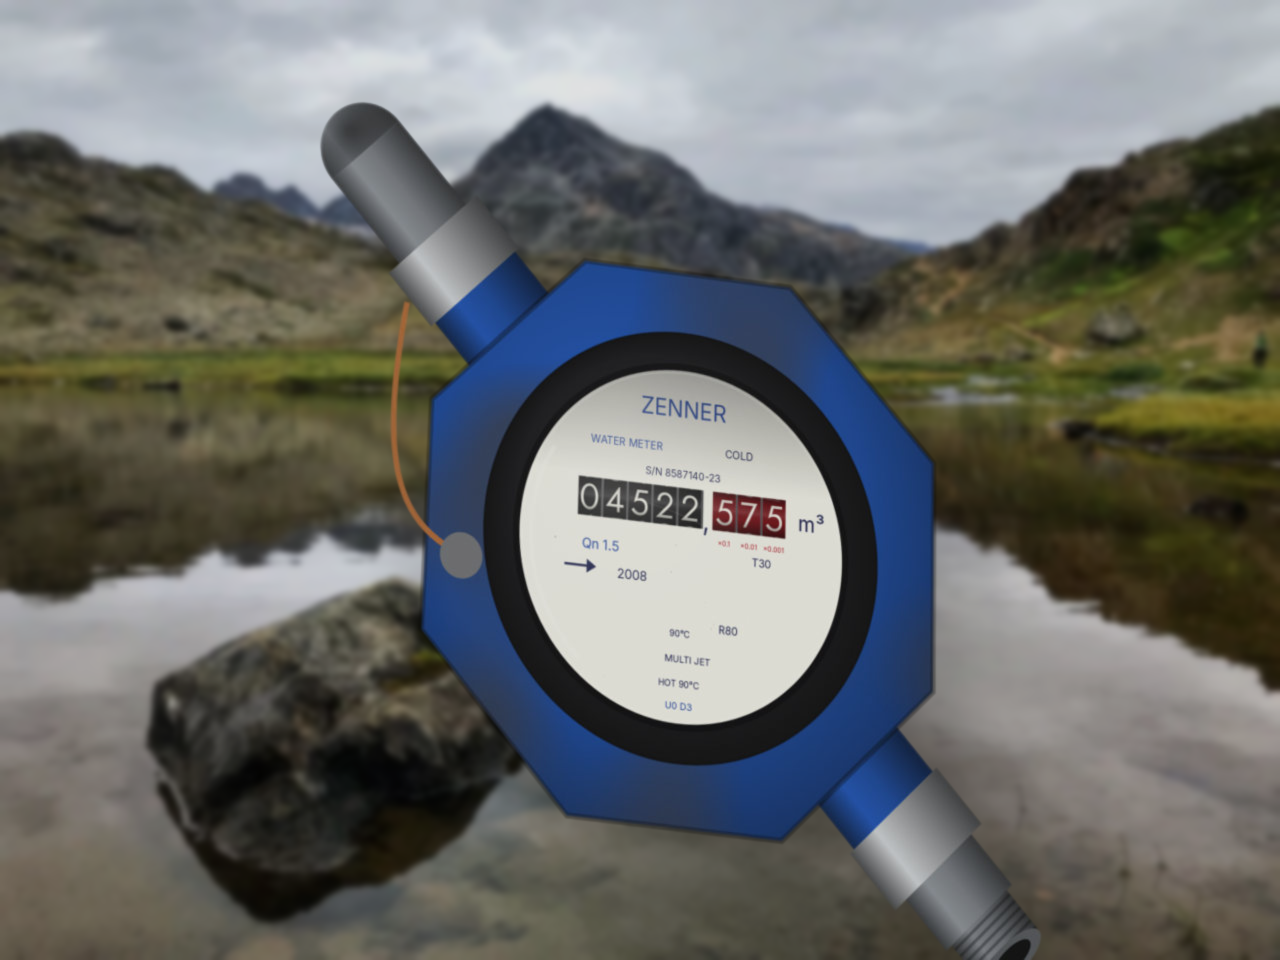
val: 4522.575 (m³)
